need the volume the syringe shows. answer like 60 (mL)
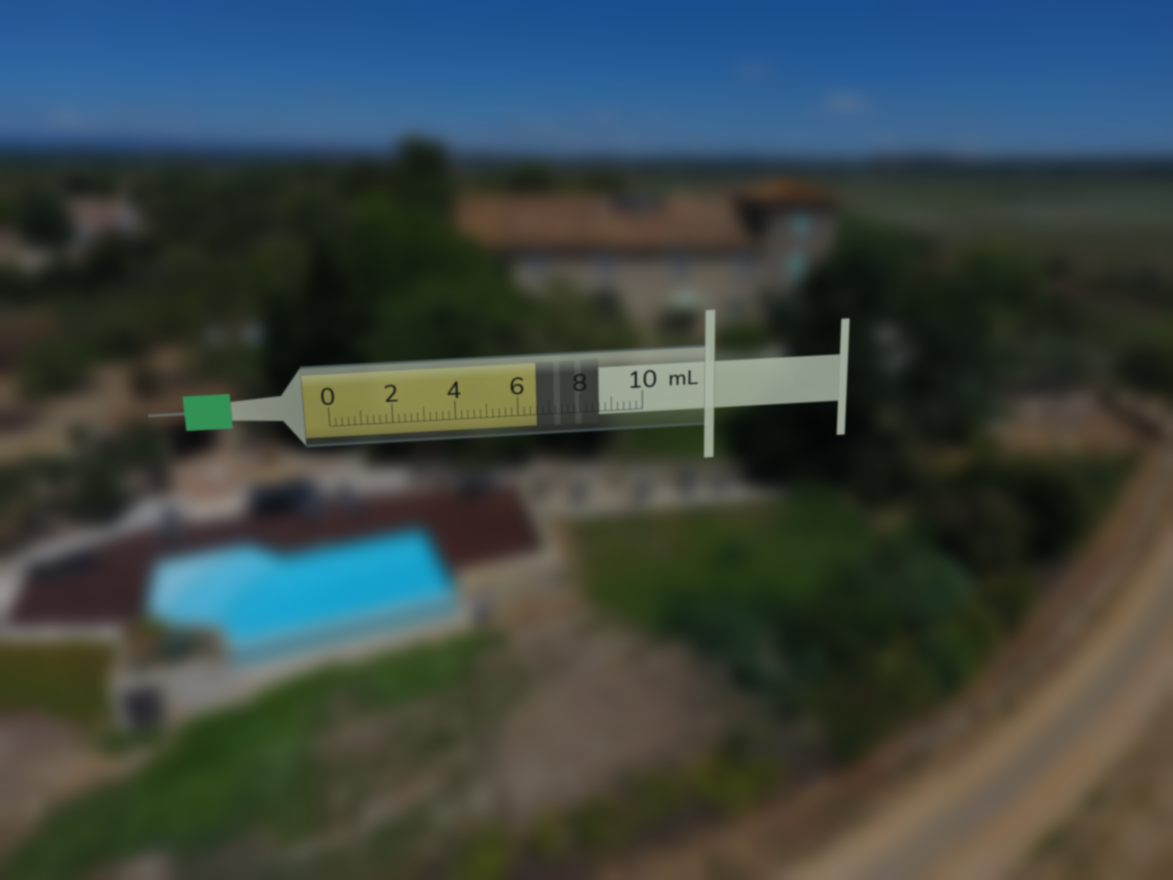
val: 6.6 (mL)
